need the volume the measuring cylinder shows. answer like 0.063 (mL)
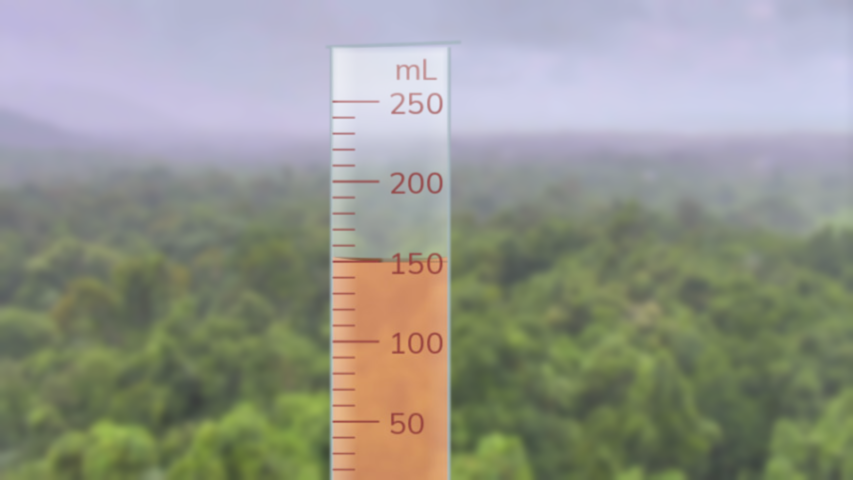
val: 150 (mL)
